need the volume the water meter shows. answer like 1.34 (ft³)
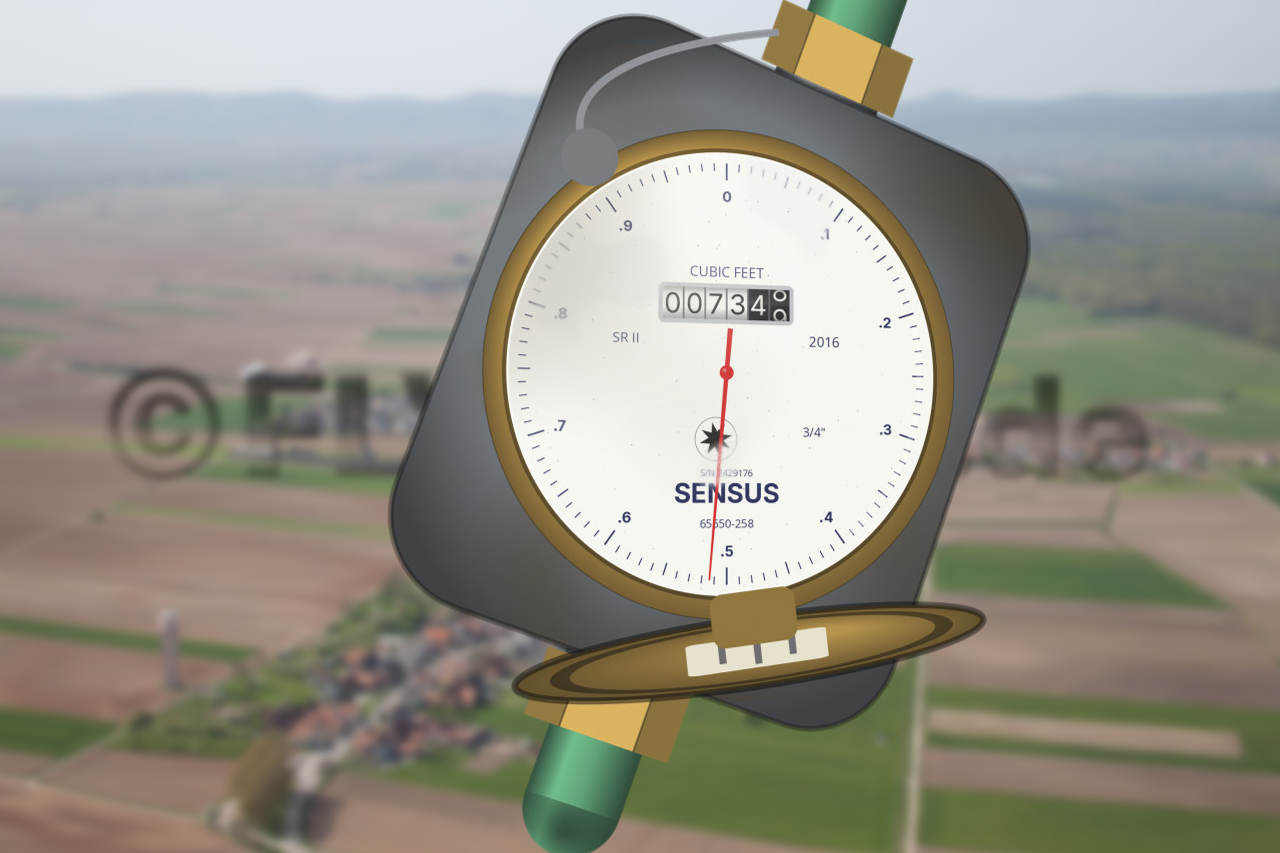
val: 7348.51 (ft³)
